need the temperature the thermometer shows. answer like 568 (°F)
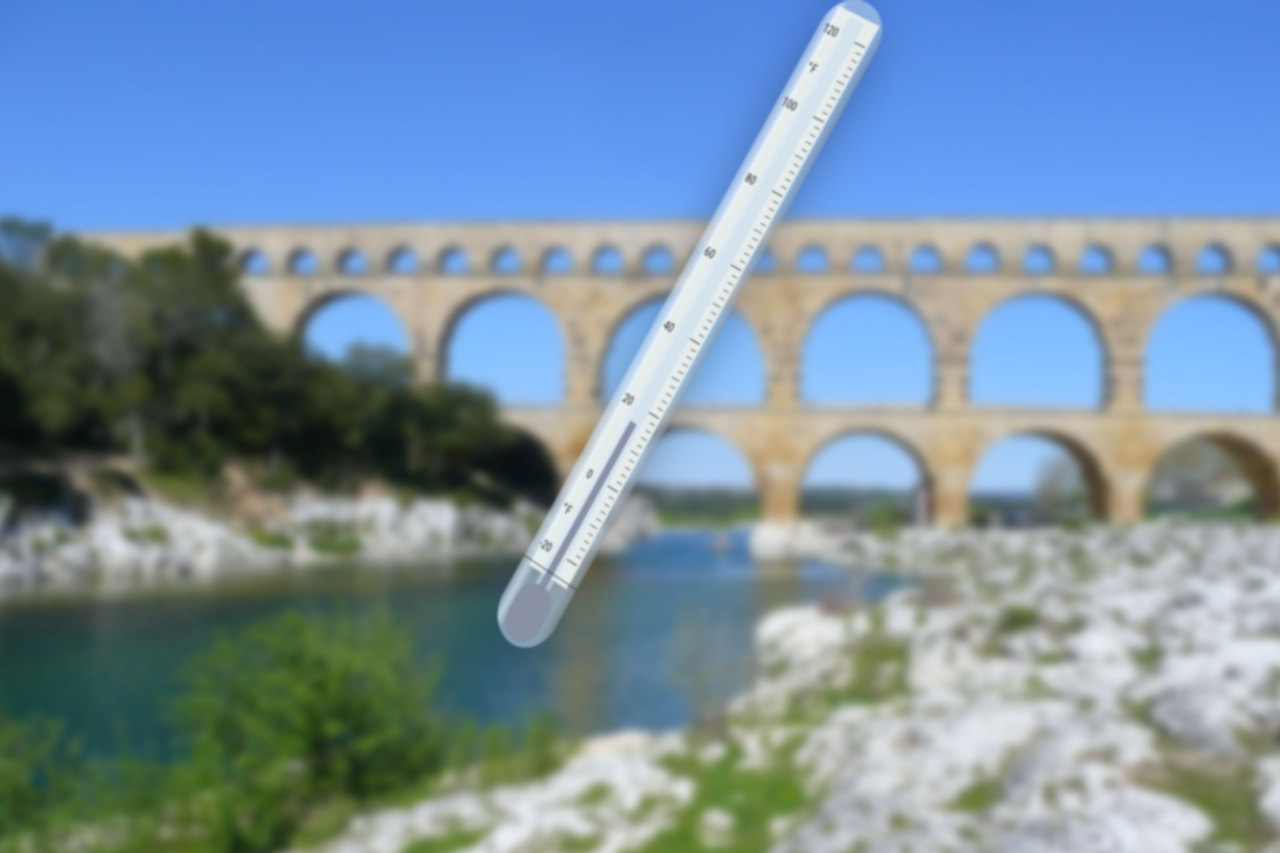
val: 16 (°F)
